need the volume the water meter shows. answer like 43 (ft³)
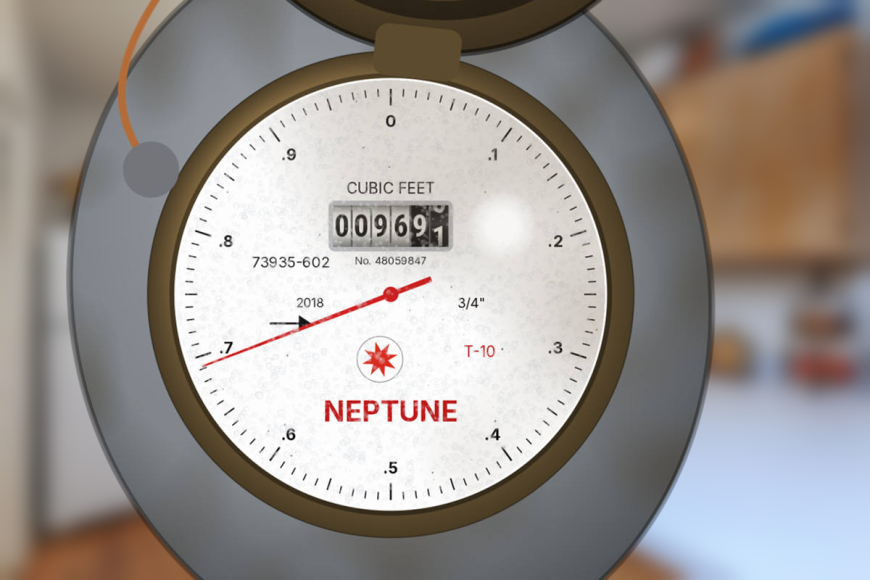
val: 9690.69 (ft³)
